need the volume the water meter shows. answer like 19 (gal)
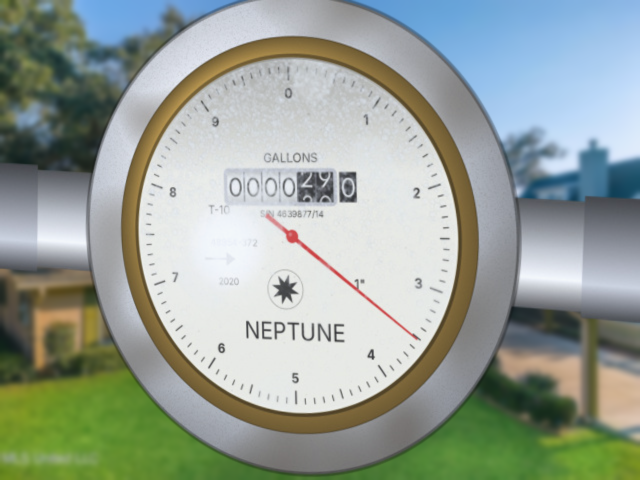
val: 293.5 (gal)
